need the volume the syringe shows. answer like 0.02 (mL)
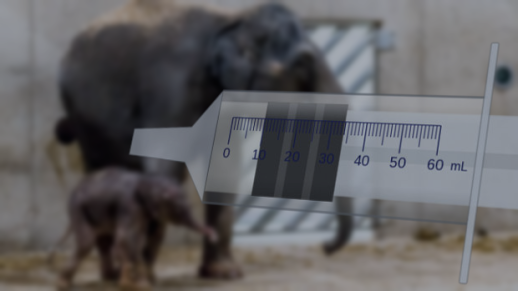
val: 10 (mL)
